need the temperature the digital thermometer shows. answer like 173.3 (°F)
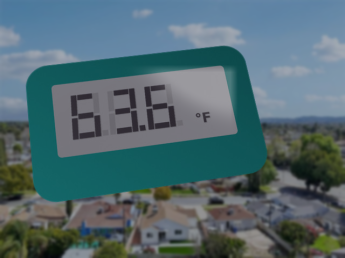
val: 63.6 (°F)
